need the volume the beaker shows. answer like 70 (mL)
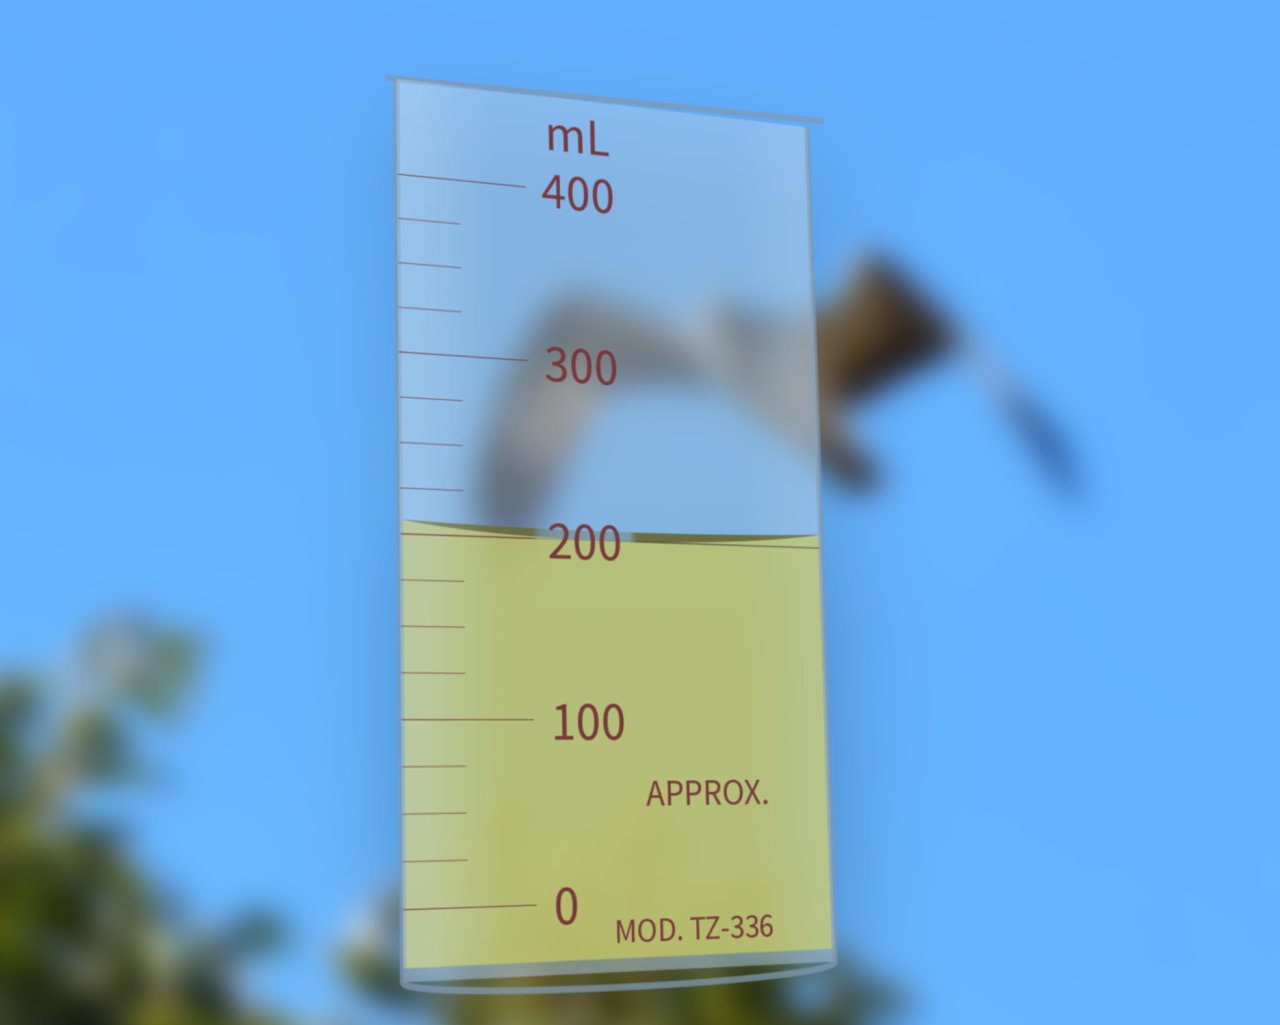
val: 200 (mL)
